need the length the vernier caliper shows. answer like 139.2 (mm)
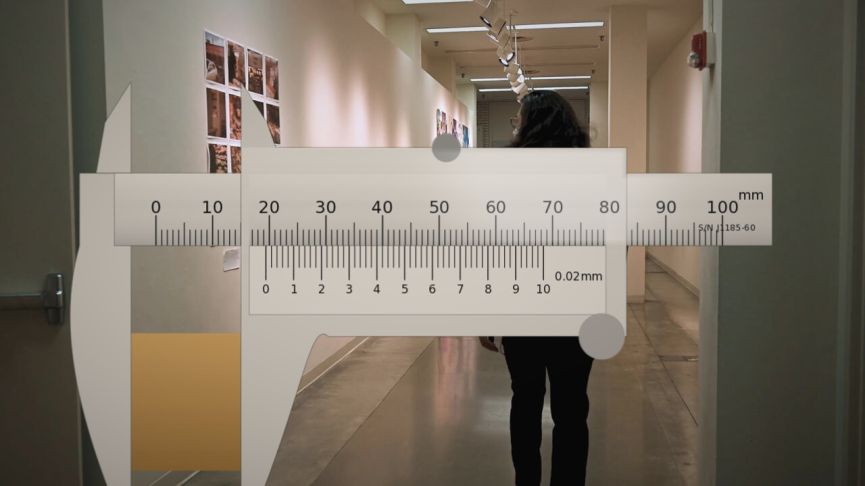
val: 19.4 (mm)
